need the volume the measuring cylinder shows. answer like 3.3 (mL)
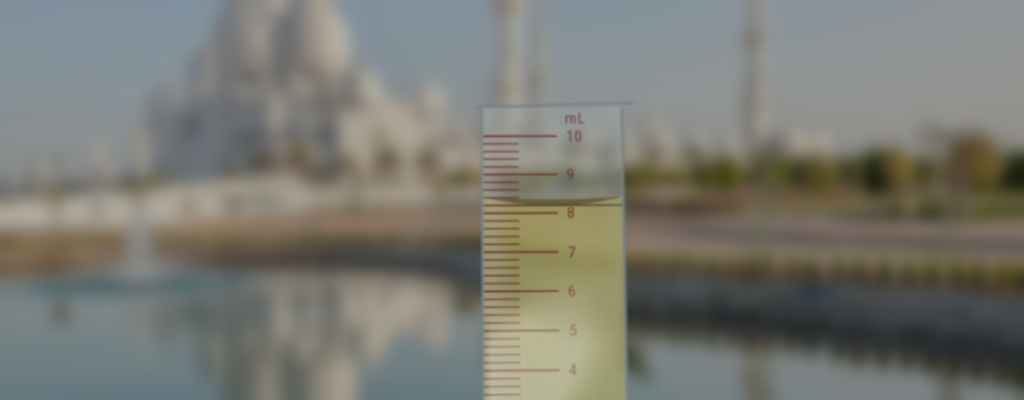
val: 8.2 (mL)
